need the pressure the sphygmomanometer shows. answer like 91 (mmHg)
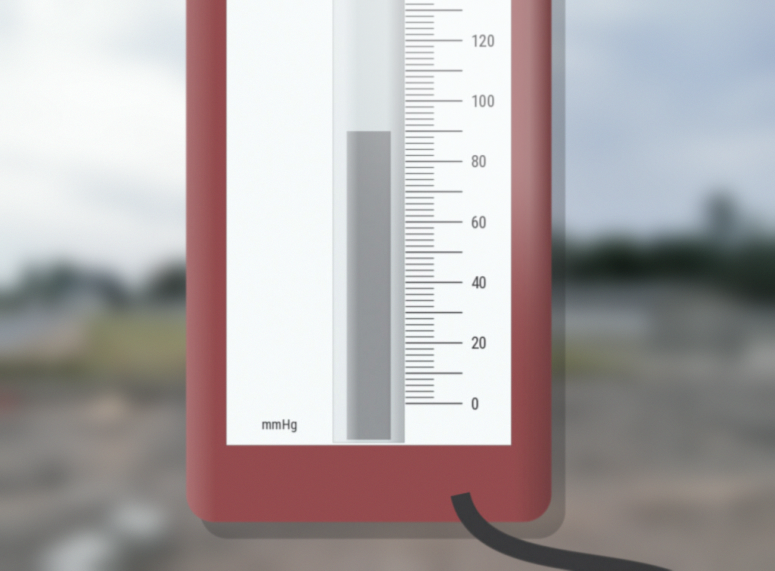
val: 90 (mmHg)
